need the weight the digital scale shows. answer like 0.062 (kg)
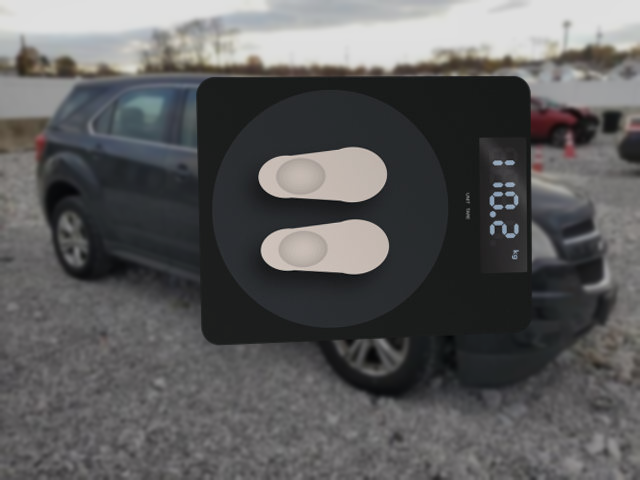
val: 110.2 (kg)
